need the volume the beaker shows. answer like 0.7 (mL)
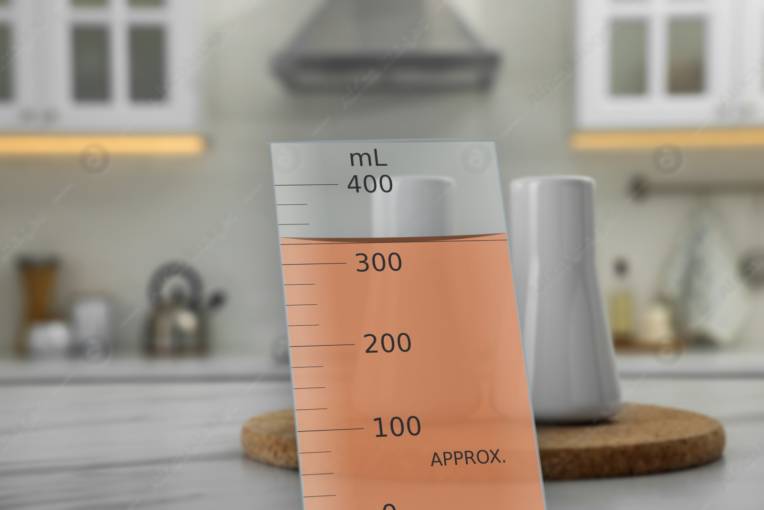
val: 325 (mL)
